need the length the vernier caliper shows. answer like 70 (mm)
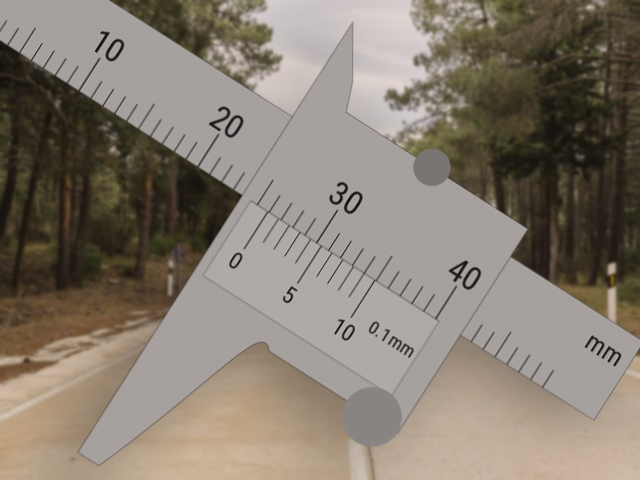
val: 25.9 (mm)
